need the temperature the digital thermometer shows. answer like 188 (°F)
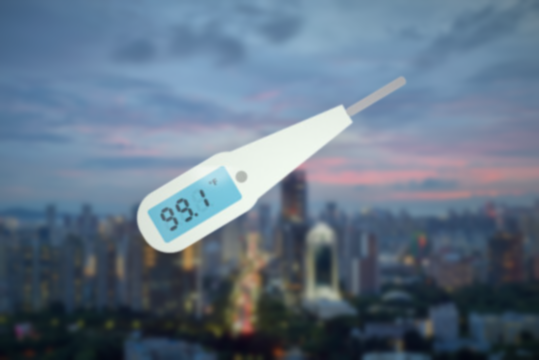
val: 99.1 (°F)
